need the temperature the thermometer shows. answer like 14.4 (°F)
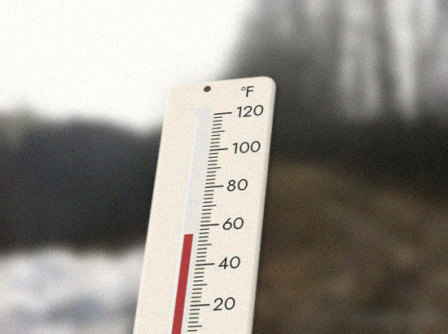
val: 56 (°F)
